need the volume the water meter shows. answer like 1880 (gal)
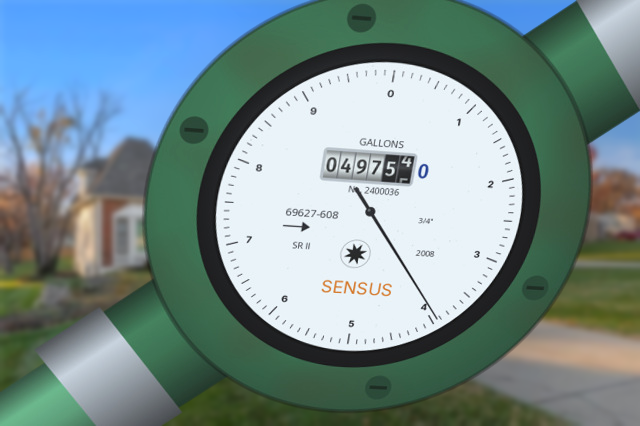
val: 497543.9 (gal)
